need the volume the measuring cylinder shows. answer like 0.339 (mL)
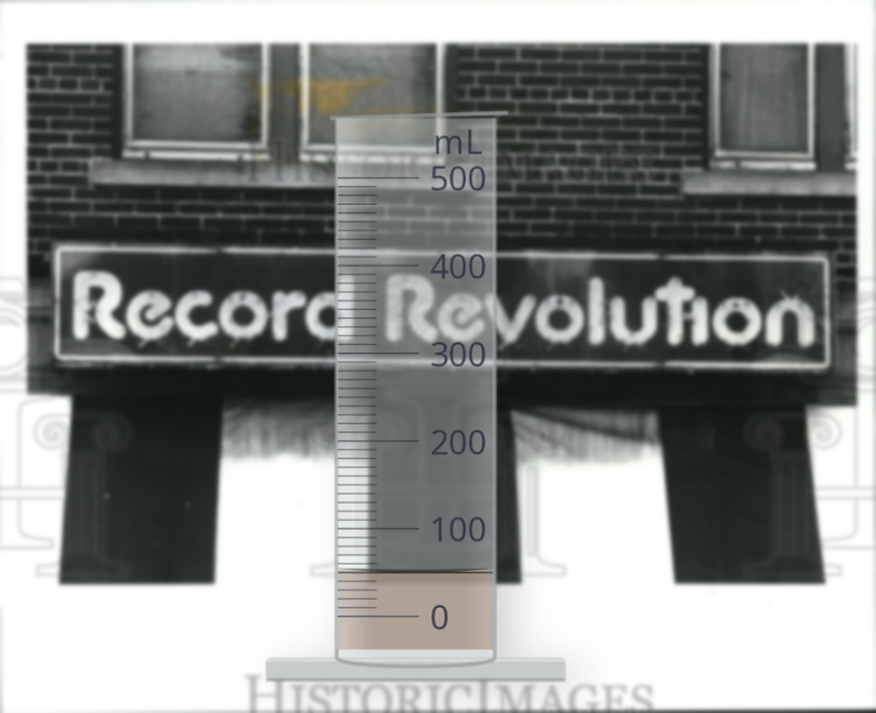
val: 50 (mL)
